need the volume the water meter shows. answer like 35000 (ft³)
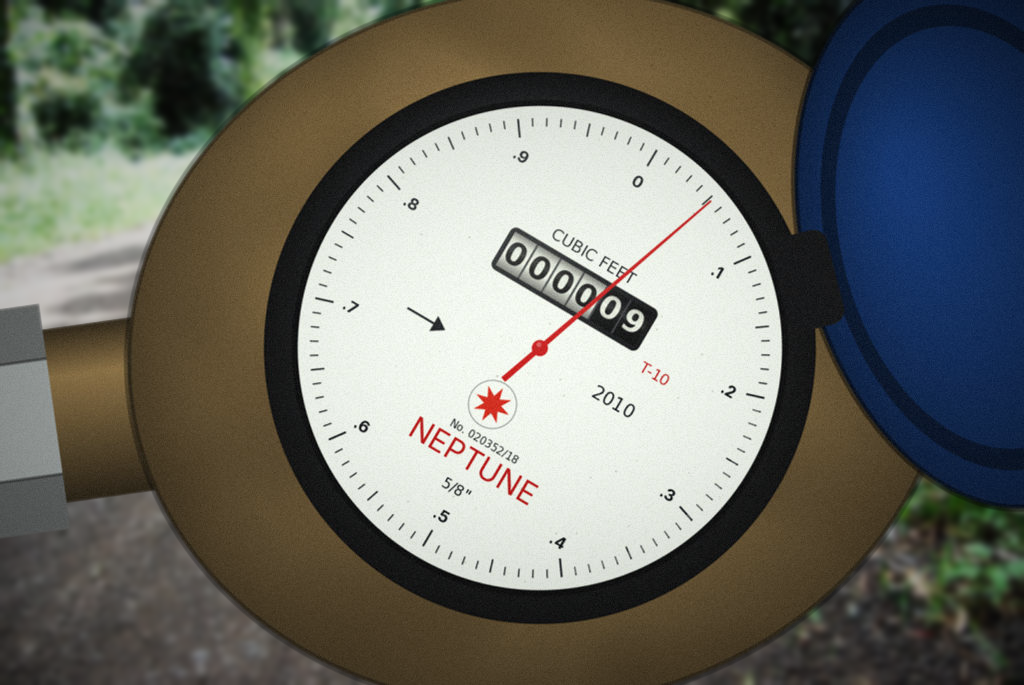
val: 9.05 (ft³)
